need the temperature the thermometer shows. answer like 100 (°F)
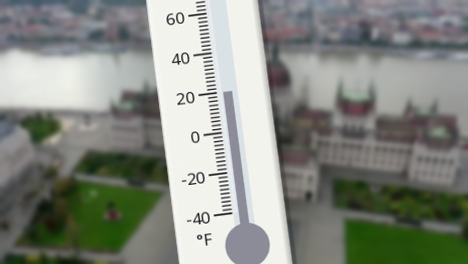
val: 20 (°F)
